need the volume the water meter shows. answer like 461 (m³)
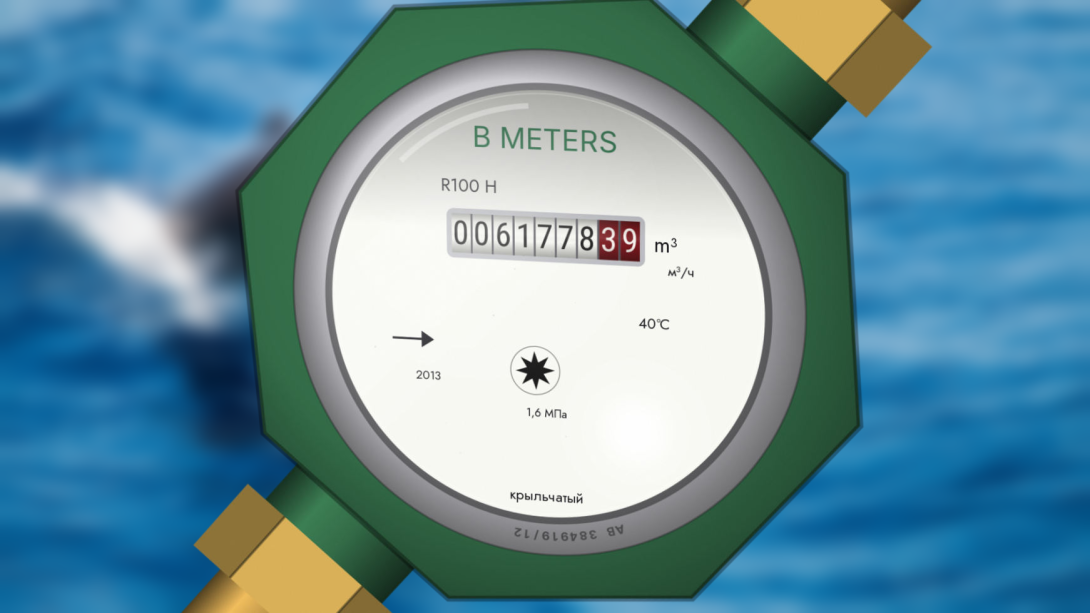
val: 61778.39 (m³)
